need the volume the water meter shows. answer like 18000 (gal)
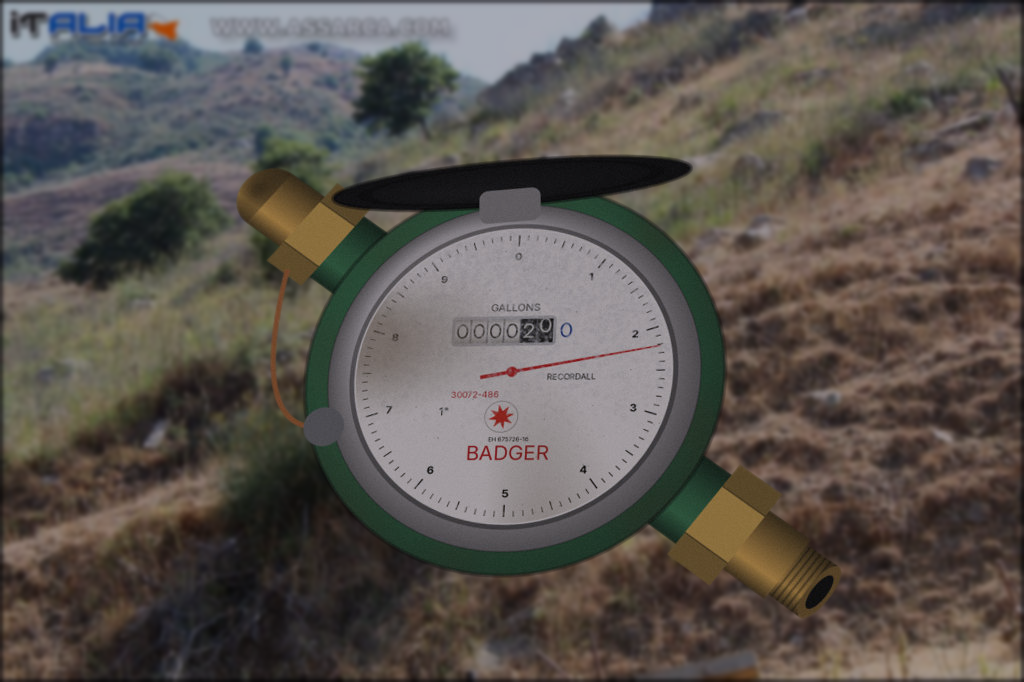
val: 202.2 (gal)
